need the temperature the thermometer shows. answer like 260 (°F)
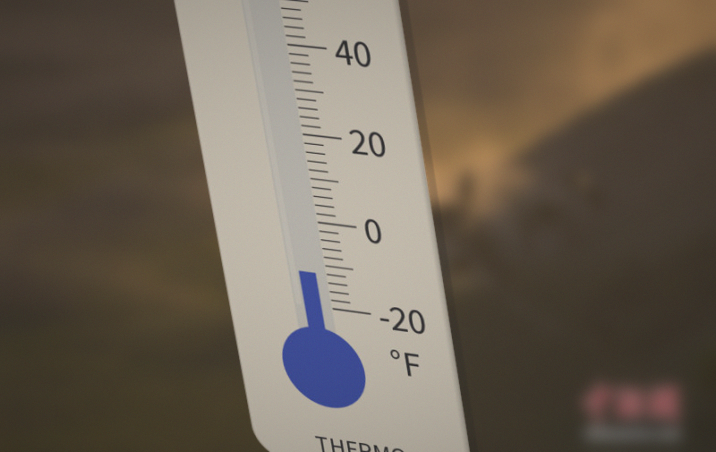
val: -12 (°F)
